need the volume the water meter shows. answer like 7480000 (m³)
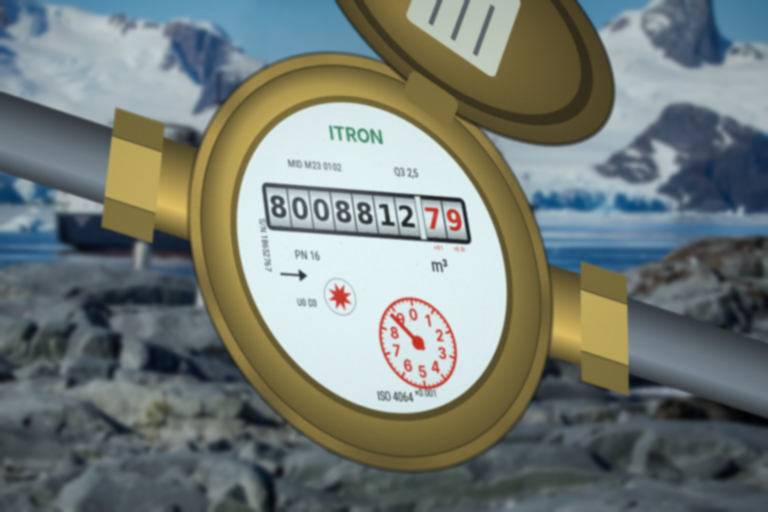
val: 8008812.798 (m³)
